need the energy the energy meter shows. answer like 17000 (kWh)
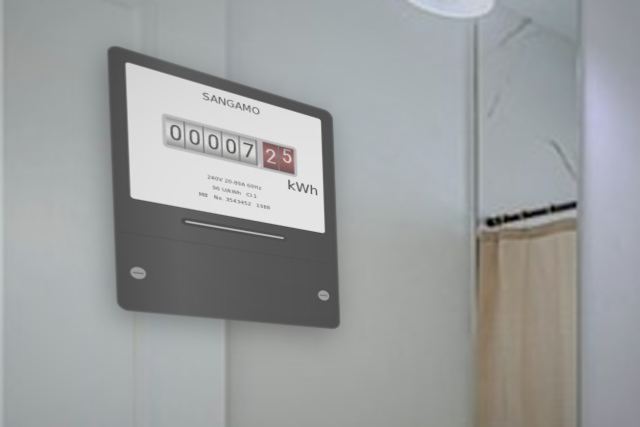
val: 7.25 (kWh)
